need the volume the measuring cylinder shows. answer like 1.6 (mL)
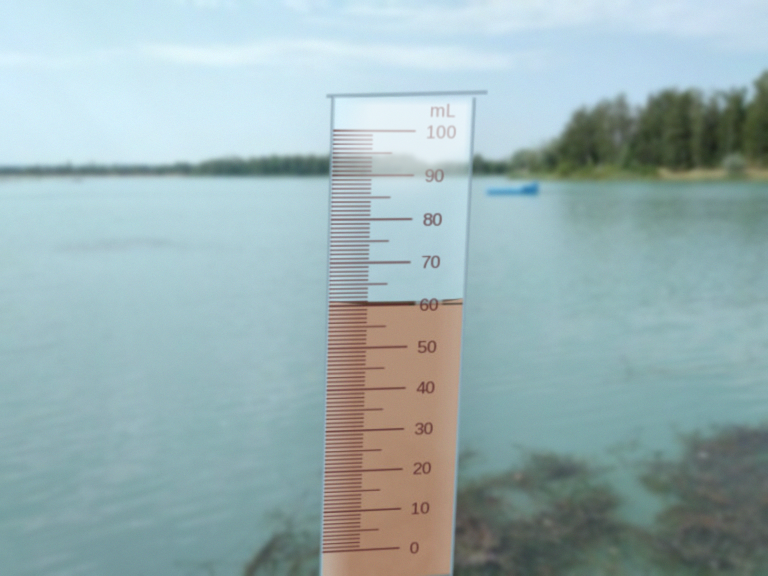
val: 60 (mL)
